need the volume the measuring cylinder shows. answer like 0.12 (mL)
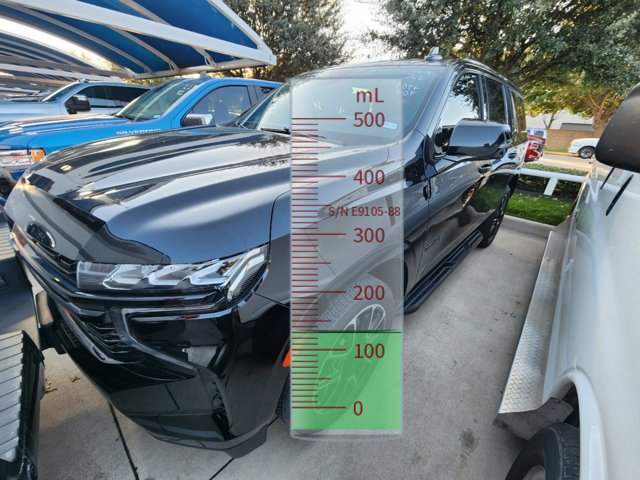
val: 130 (mL)
